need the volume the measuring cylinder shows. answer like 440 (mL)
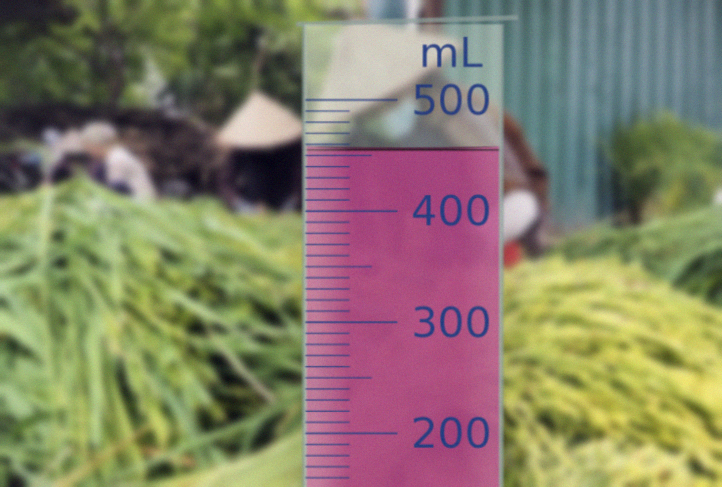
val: 455 (mL)
